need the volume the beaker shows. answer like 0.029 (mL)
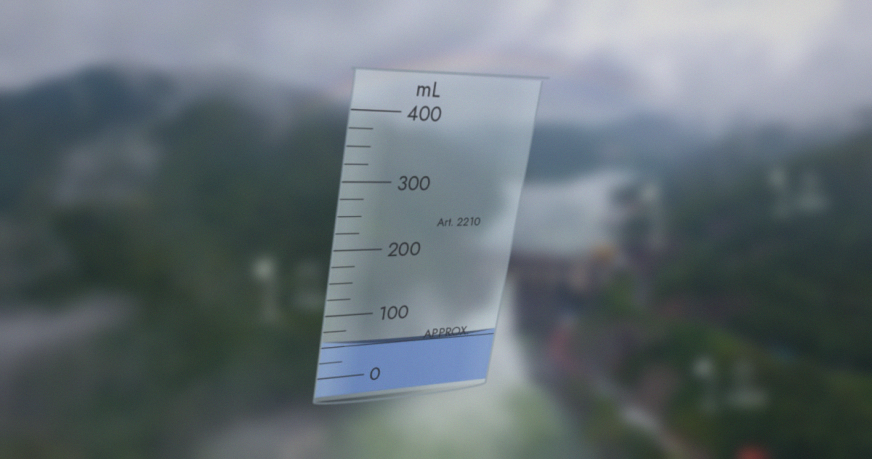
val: 50 (mL)
